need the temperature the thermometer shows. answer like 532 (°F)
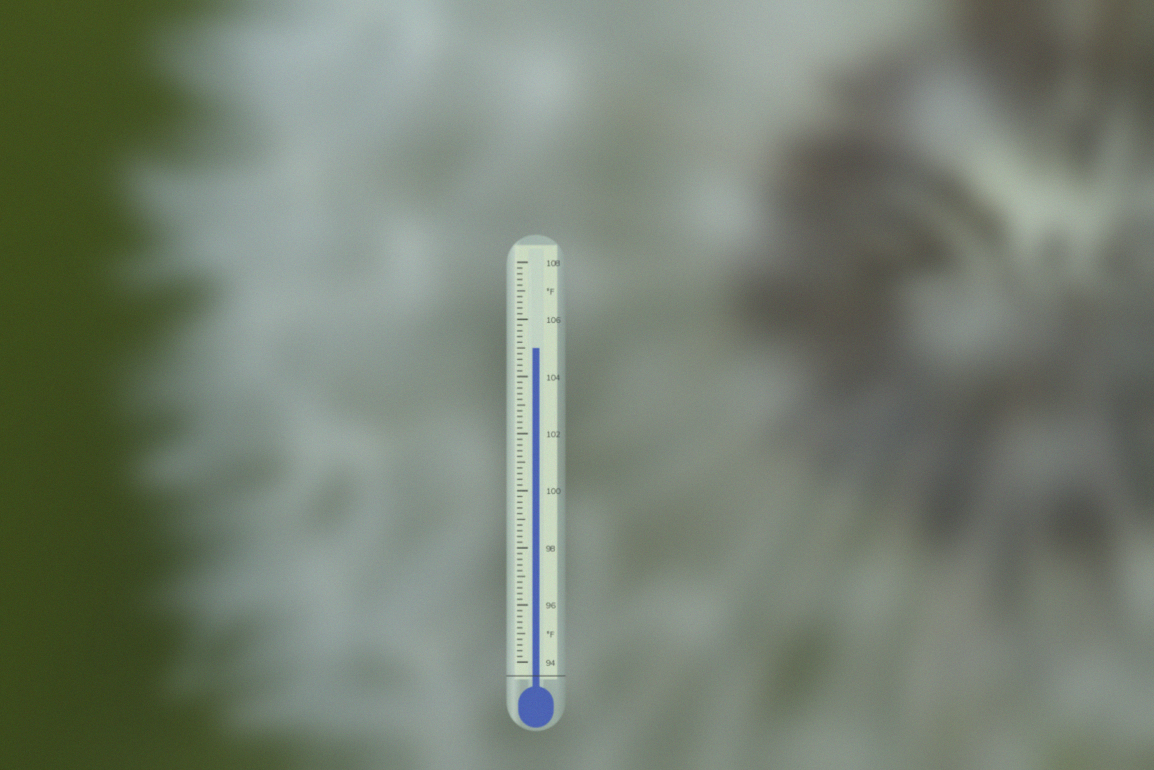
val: 105 (°F)
